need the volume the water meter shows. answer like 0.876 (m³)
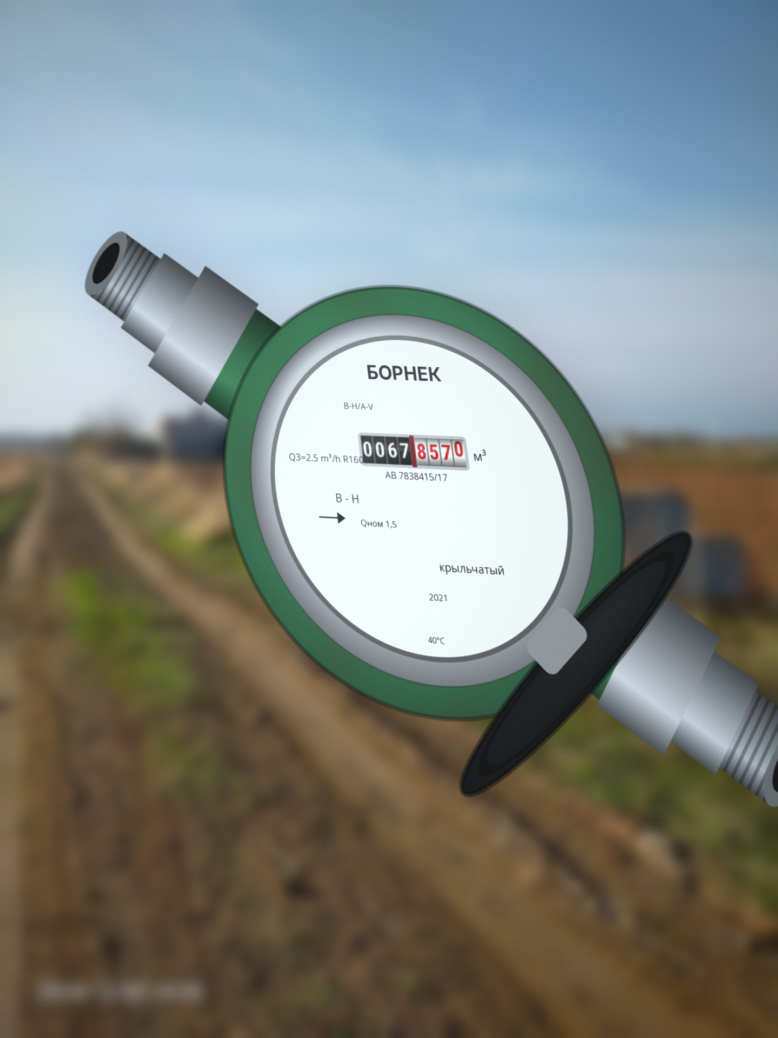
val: 67.8570 (m³)
